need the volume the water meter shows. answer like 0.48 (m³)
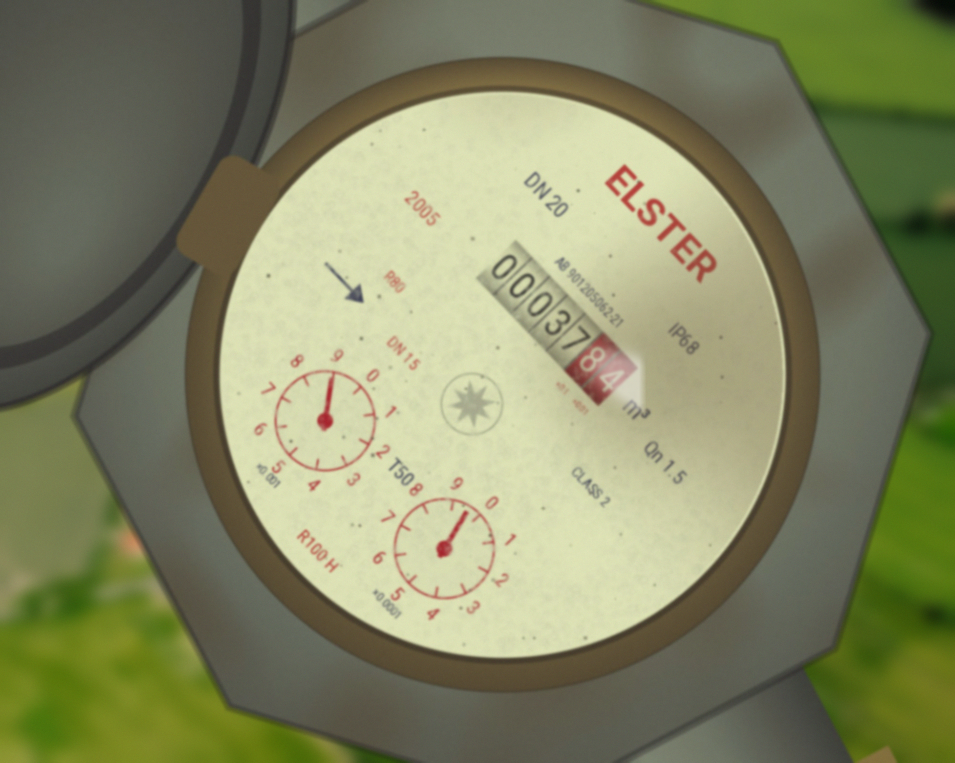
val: 37.8489 (m³)
